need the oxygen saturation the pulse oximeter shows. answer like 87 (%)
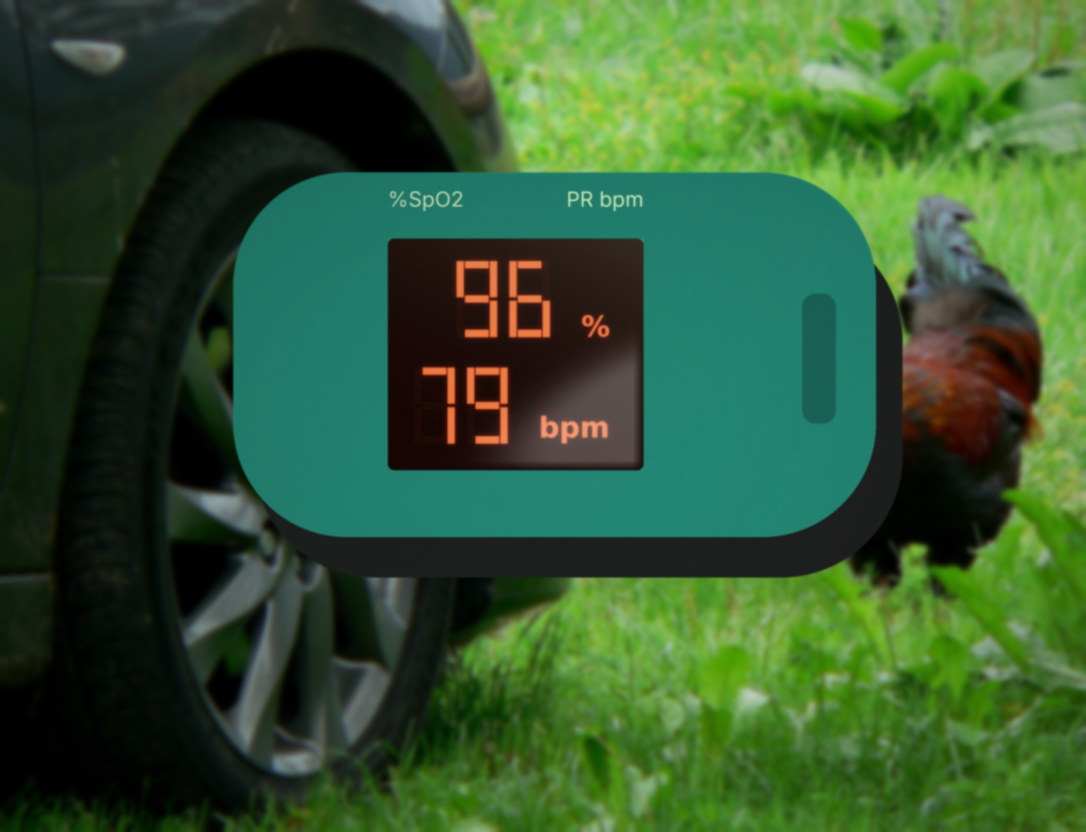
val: 96 (%)
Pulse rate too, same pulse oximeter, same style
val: 79 (bpm)
